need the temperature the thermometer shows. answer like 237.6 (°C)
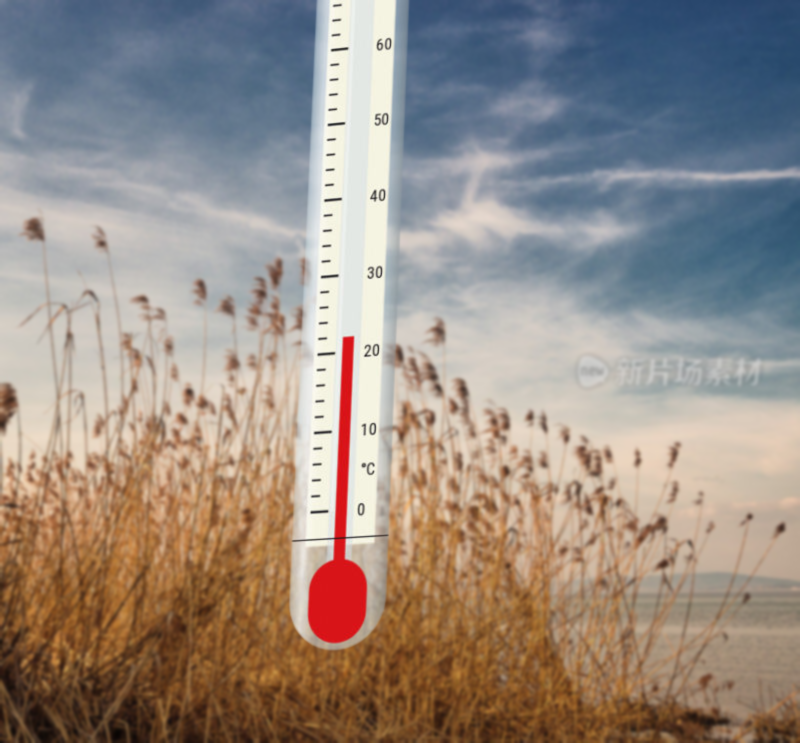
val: 22 (°C)
